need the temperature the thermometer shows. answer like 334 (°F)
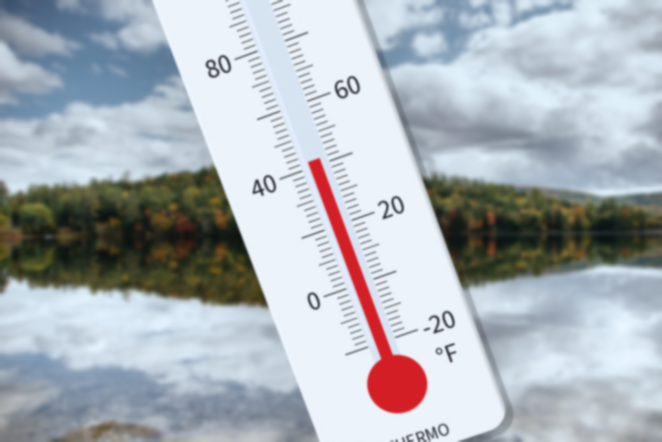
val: 42 (°F)
